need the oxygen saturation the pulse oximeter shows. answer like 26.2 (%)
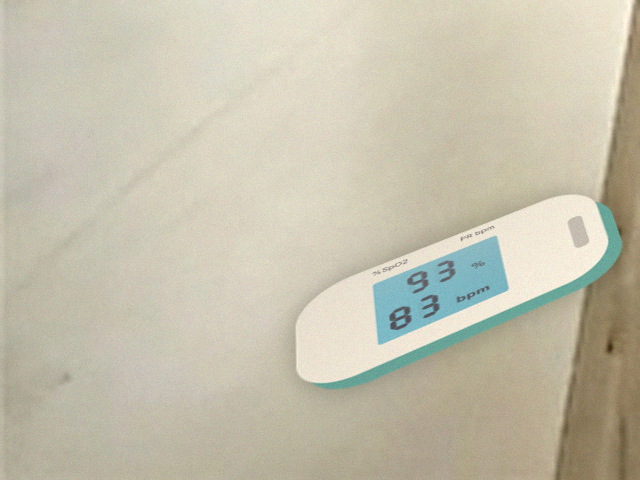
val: 93 (%)
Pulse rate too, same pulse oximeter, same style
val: 83 (bpm)
